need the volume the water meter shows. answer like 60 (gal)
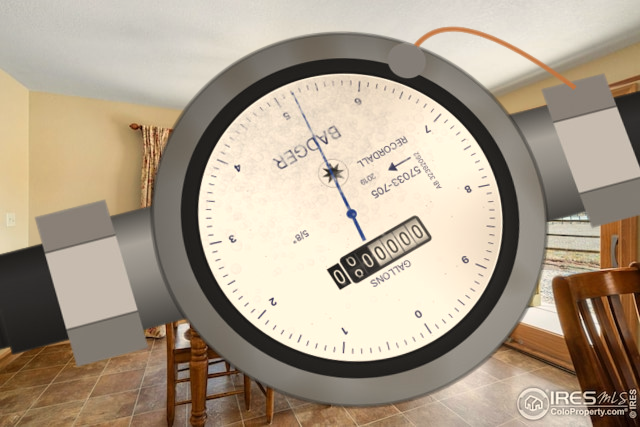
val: 85.2 (gal)
